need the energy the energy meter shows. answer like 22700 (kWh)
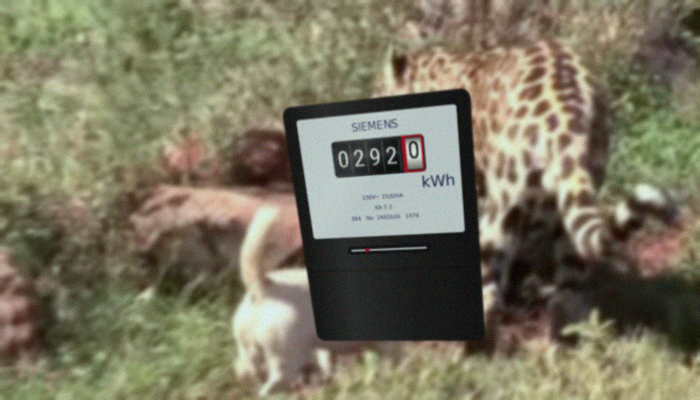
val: 292.0 (kWh)
